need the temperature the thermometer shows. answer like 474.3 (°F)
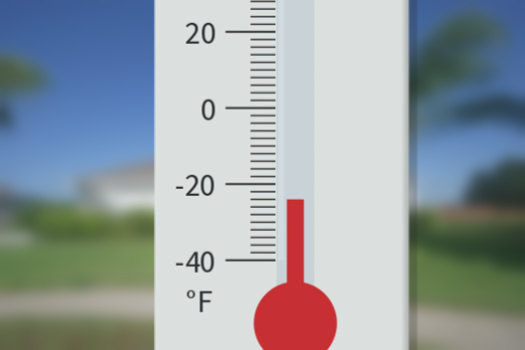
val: -24 (°F)
